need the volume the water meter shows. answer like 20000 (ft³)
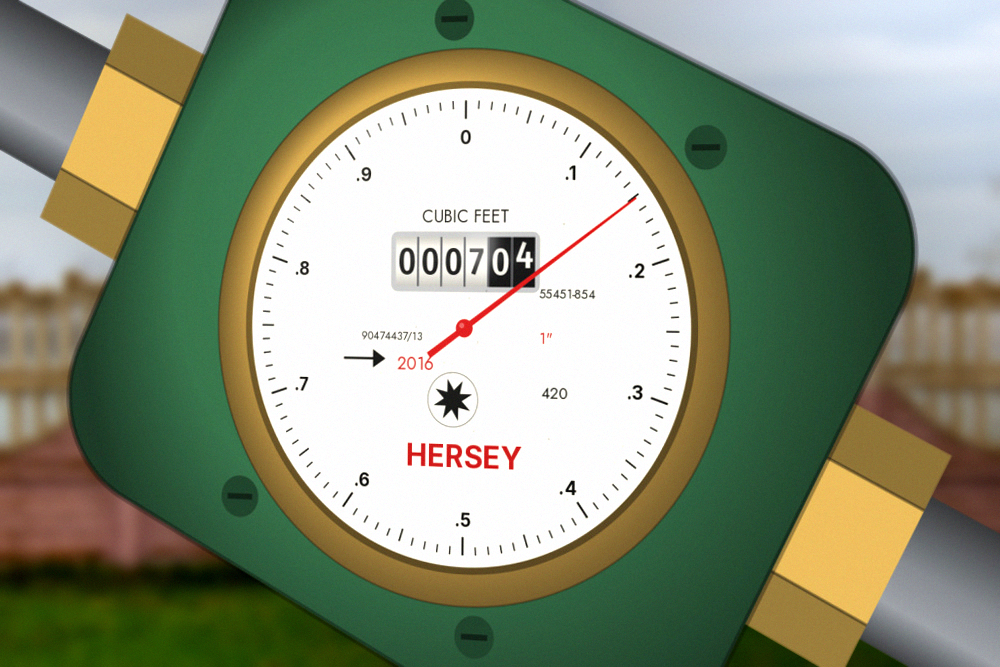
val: 704.15 (ft³)
